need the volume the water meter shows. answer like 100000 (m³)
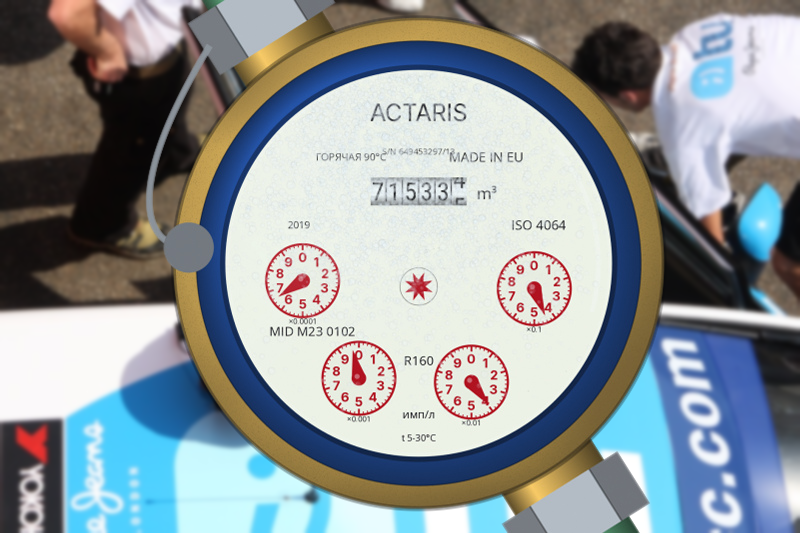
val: 715334.4396 (m³)
